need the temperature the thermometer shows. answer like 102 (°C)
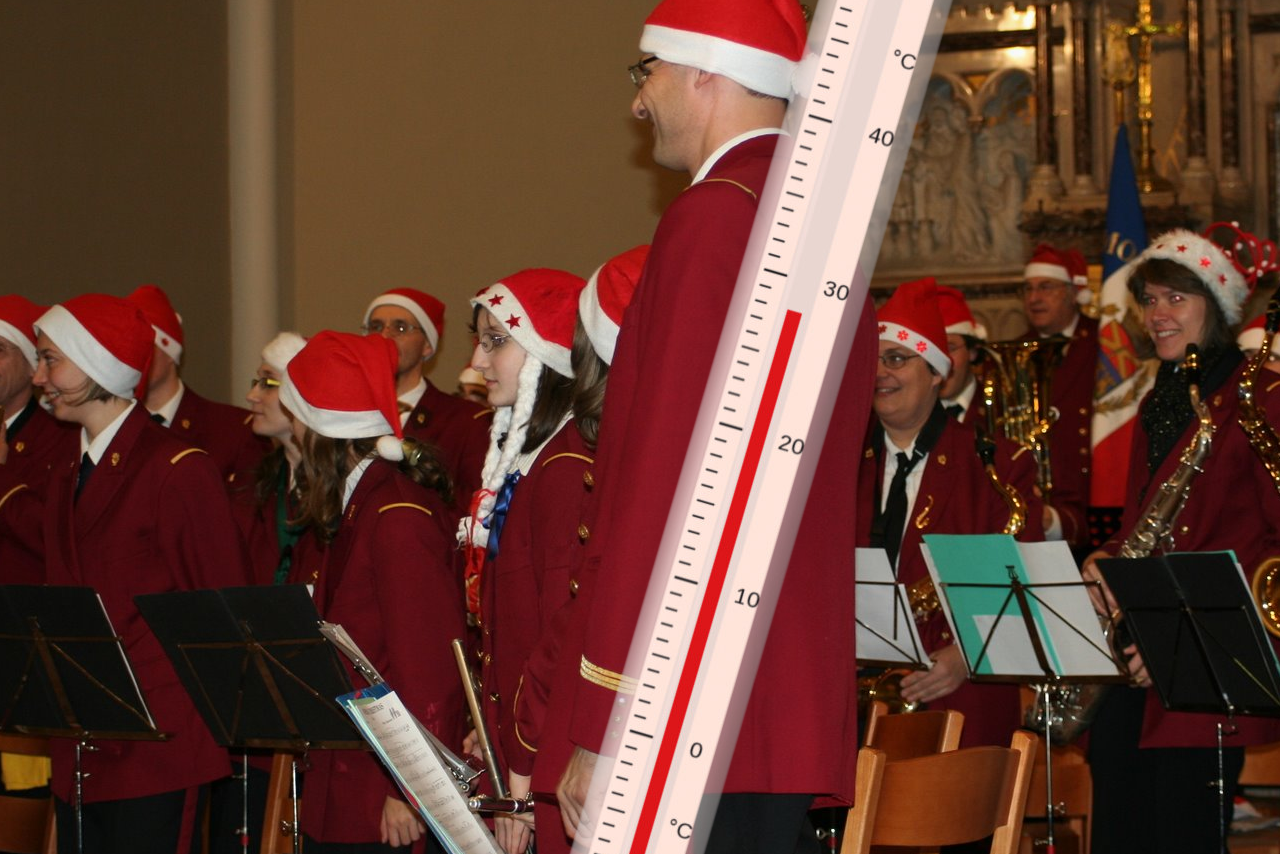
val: 28 (°C)
